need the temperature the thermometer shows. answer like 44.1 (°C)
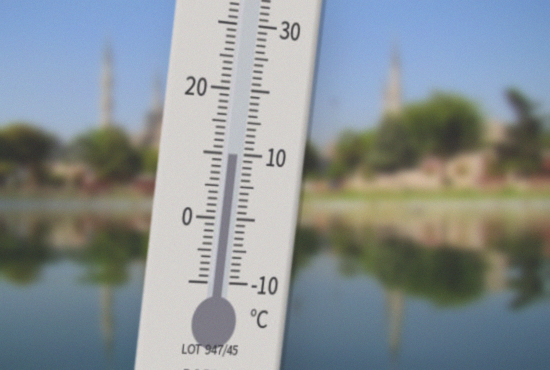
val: 10 (°C)
